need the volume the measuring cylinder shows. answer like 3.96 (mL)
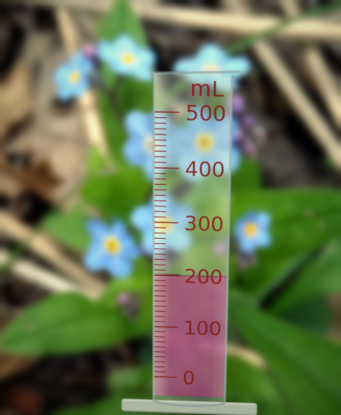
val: 200 (mL)
